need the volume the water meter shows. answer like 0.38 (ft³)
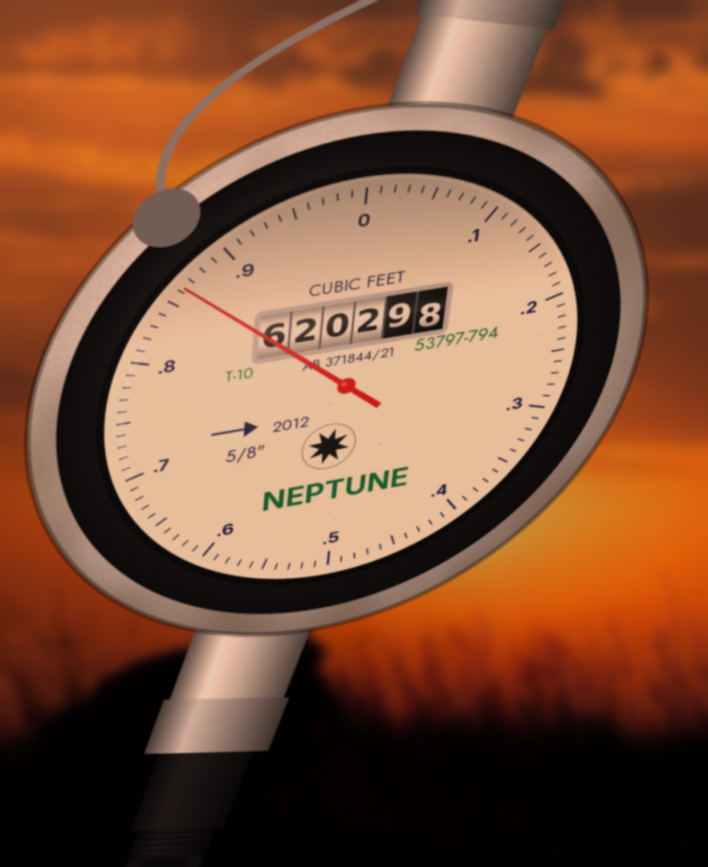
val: 620297.86 (ft³)
